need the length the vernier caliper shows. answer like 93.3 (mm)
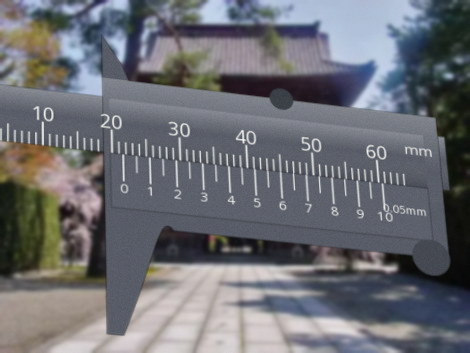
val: 21.6 (mm)
